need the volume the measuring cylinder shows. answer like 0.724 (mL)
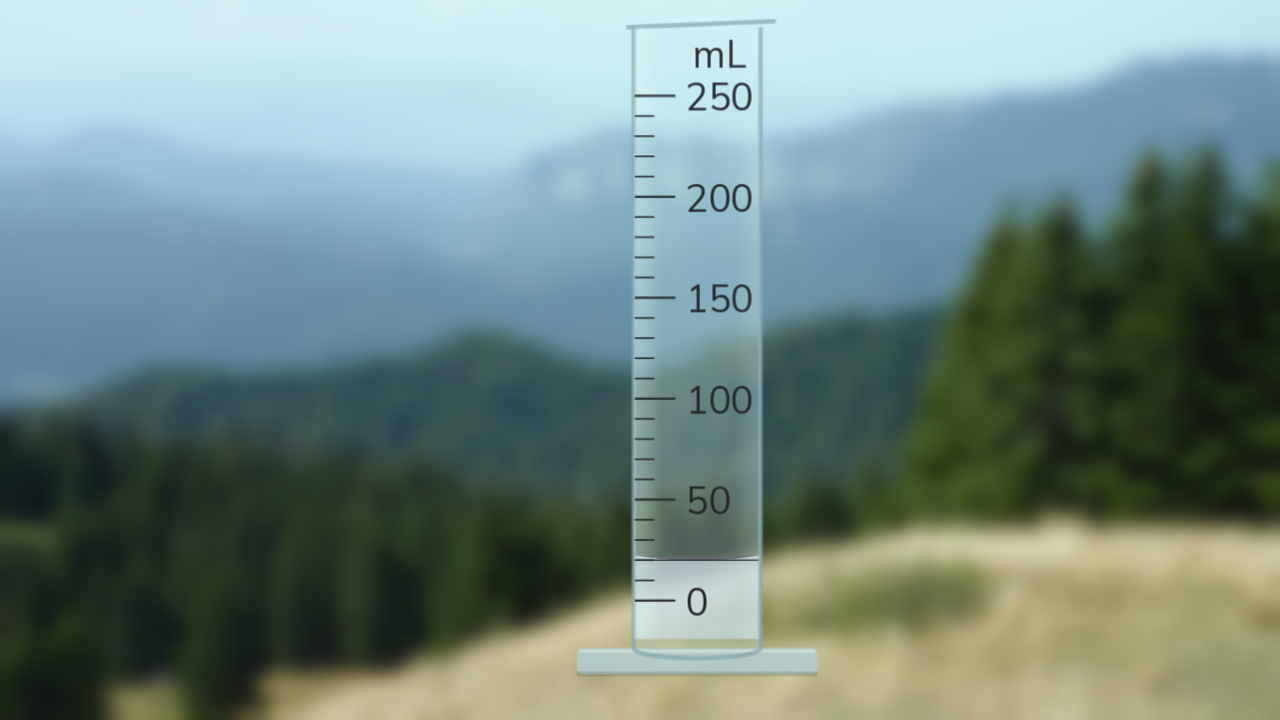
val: 20 (mL)
